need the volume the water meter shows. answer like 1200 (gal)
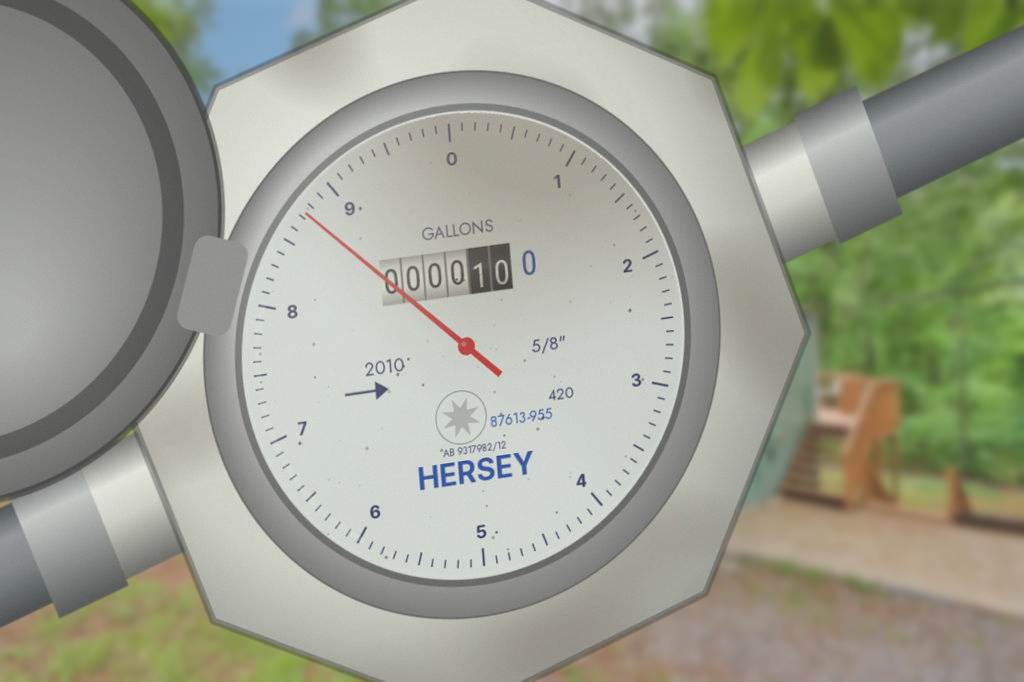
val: 98.7 (gal)
